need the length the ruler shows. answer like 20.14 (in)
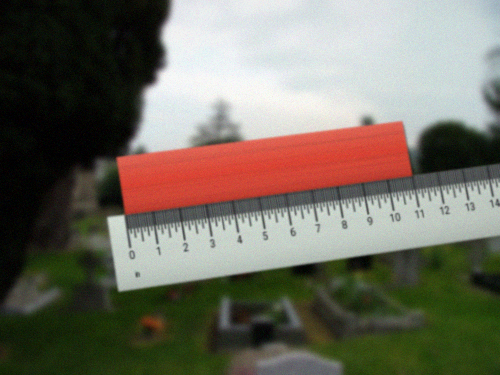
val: 11 (in)
